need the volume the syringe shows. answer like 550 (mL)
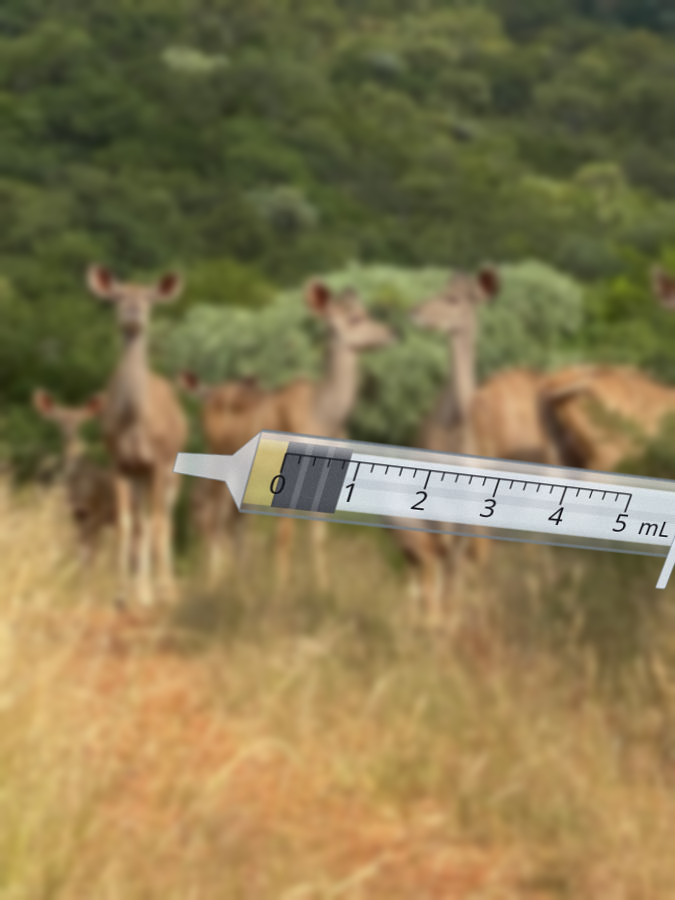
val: 0 (mL)
